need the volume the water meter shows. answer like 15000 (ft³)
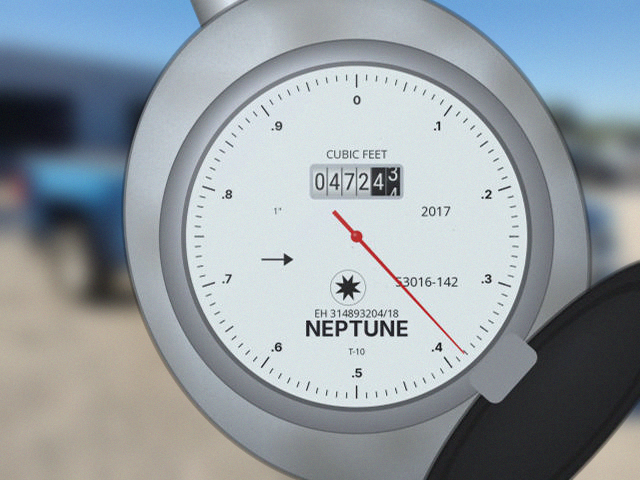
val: 47243.38 (ft³)
